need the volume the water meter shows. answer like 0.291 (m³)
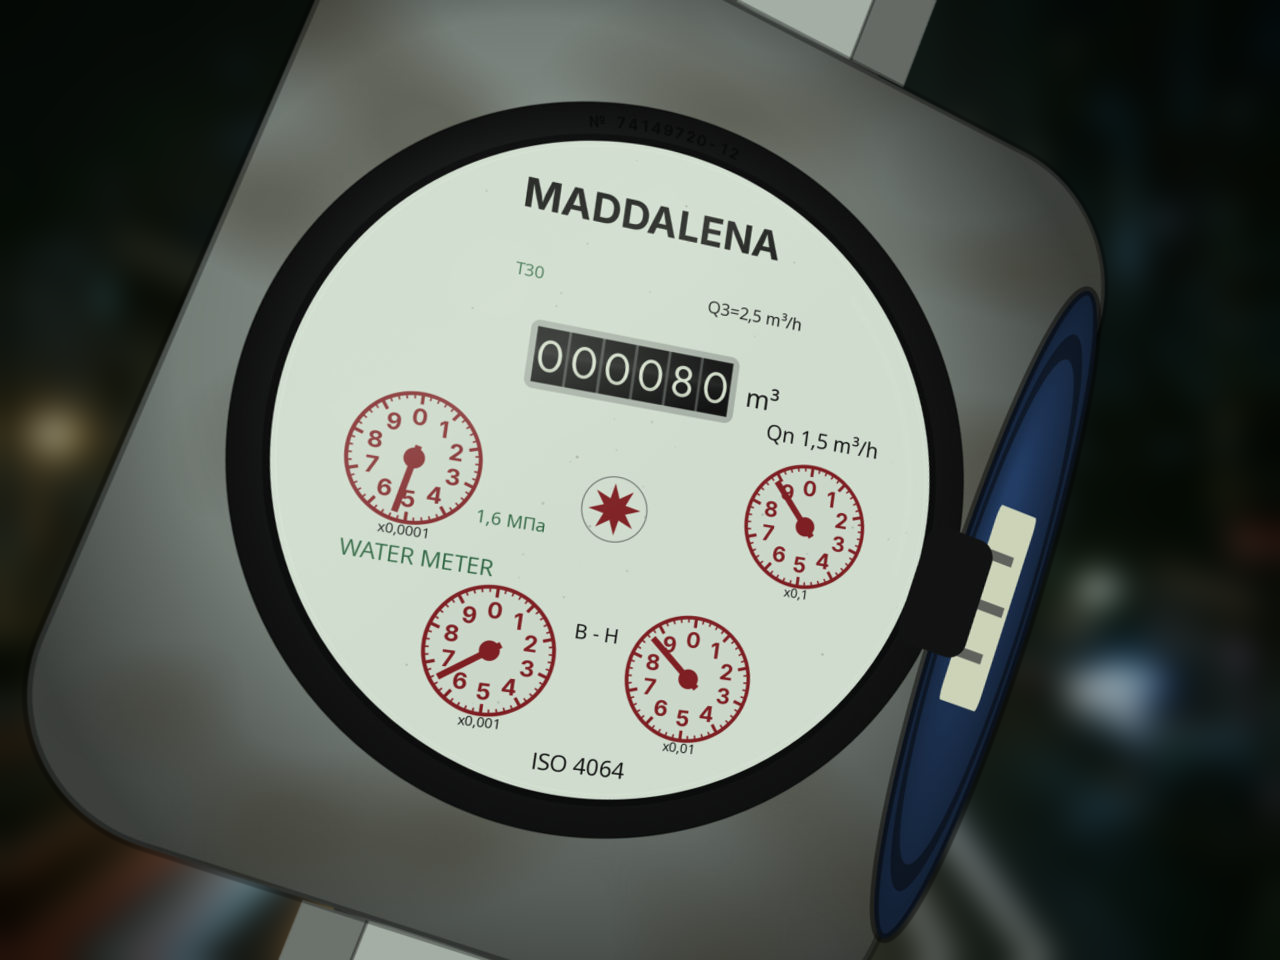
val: 80.8865 (m³)
